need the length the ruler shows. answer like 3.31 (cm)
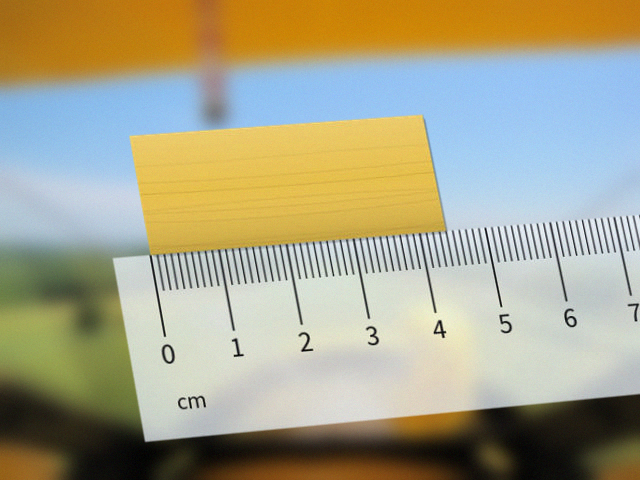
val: 4.4 (cm)
